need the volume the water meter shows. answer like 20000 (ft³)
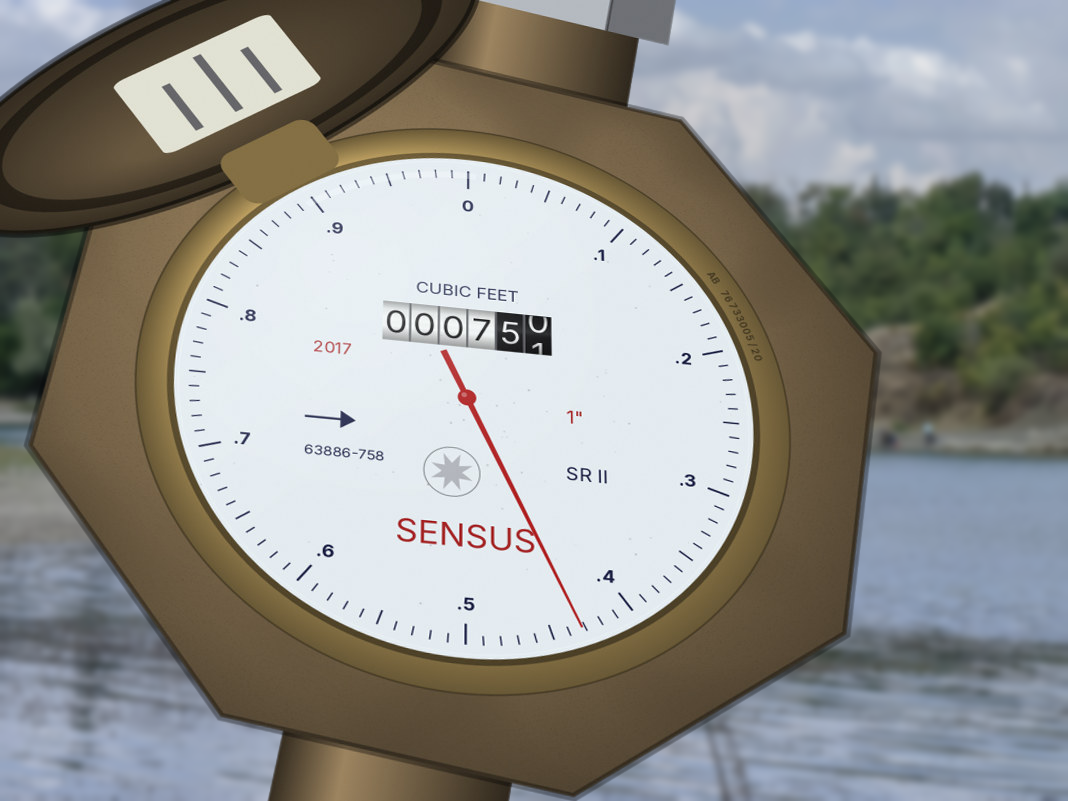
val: 750.43 (ft³)
